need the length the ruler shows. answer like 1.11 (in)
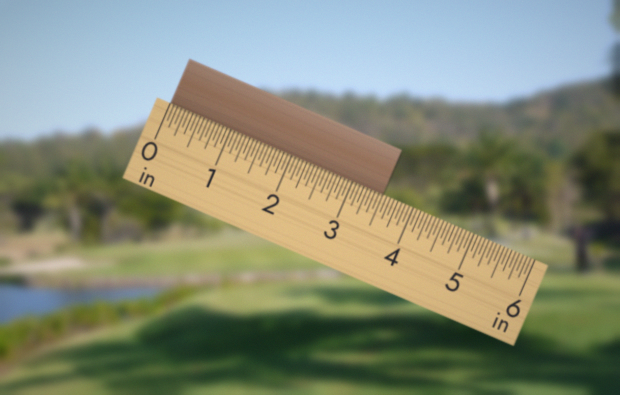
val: 3.5 (in)
